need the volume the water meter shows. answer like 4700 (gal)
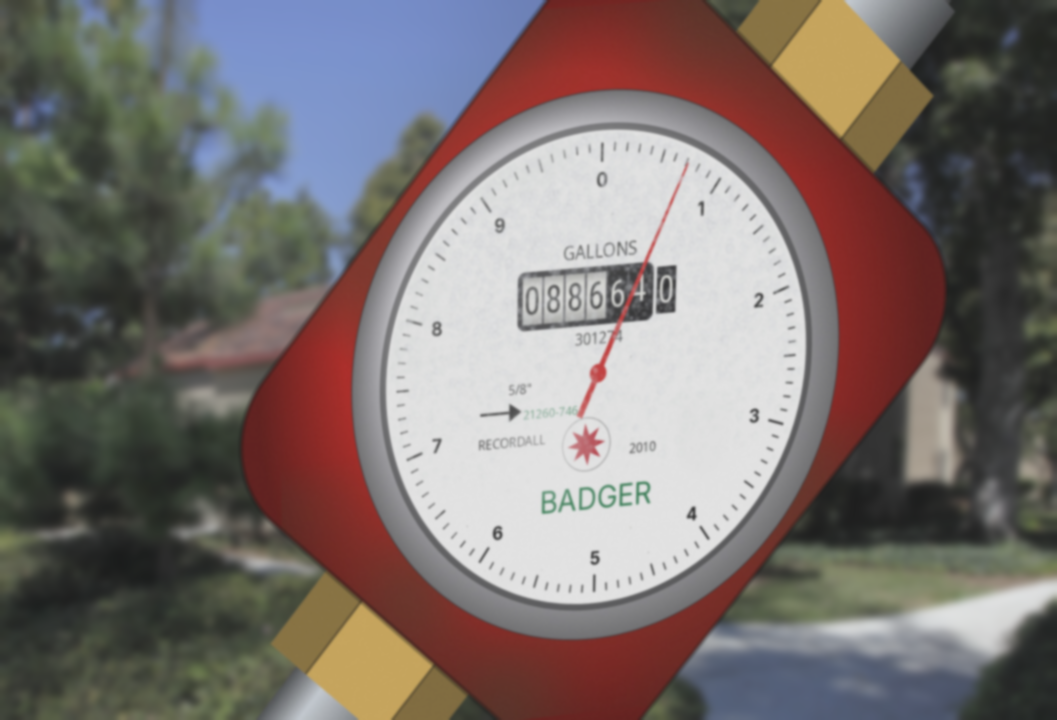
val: 886640.7 (gal)
